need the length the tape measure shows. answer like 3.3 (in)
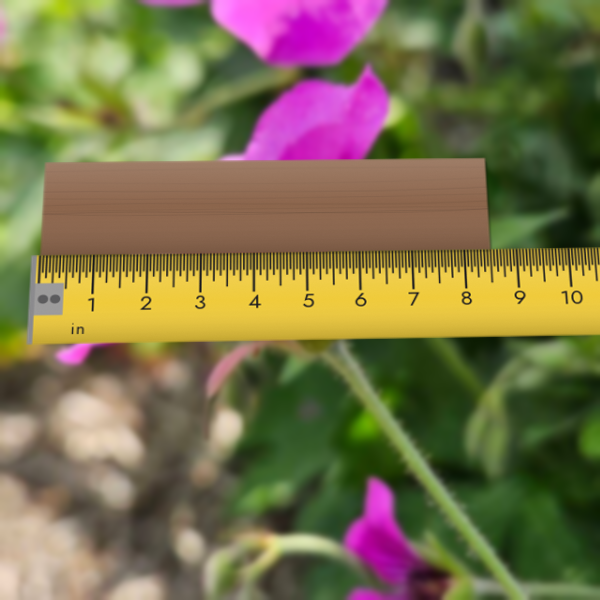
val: 8.5 (in)
